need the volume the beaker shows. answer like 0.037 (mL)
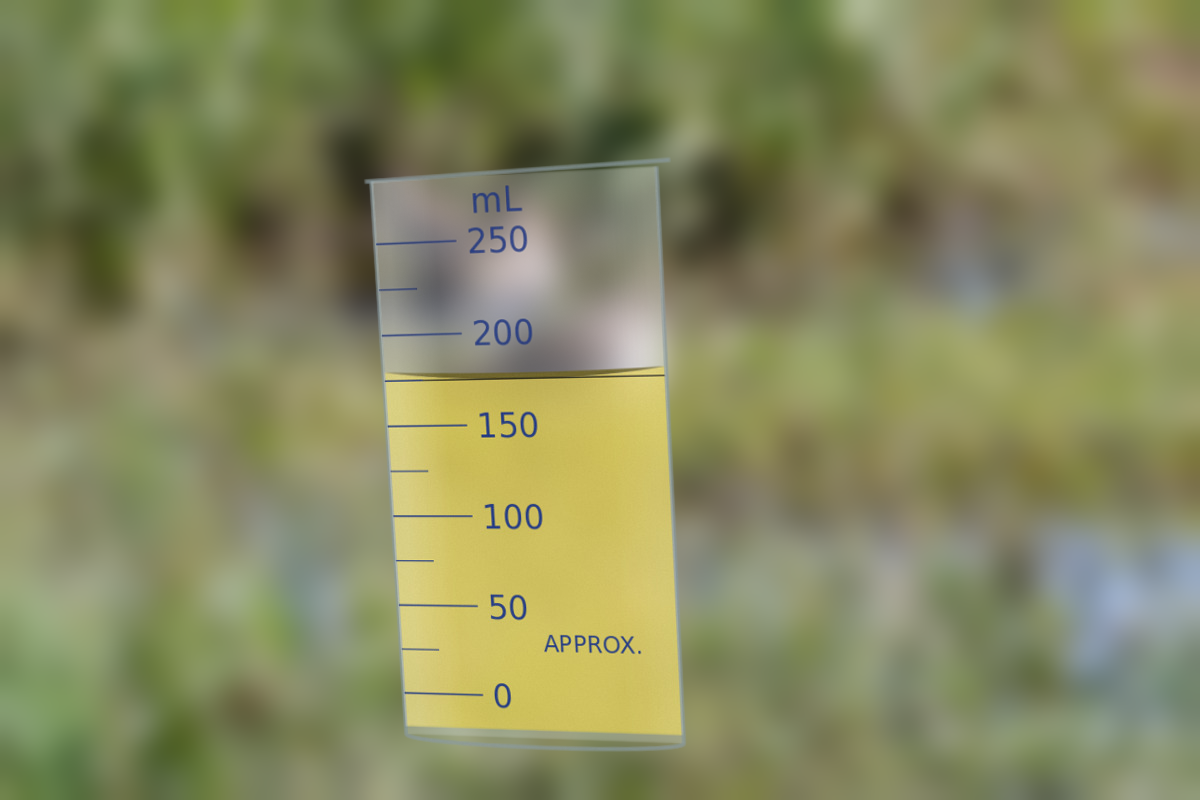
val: 175 (mL)
